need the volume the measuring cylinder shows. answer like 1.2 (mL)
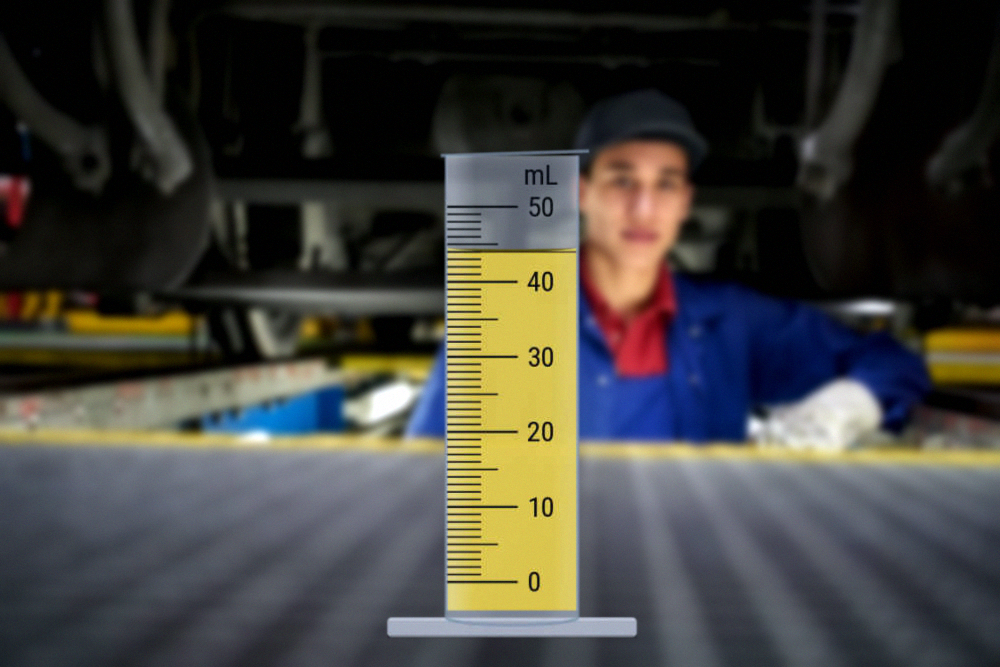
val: 44 (mL)
